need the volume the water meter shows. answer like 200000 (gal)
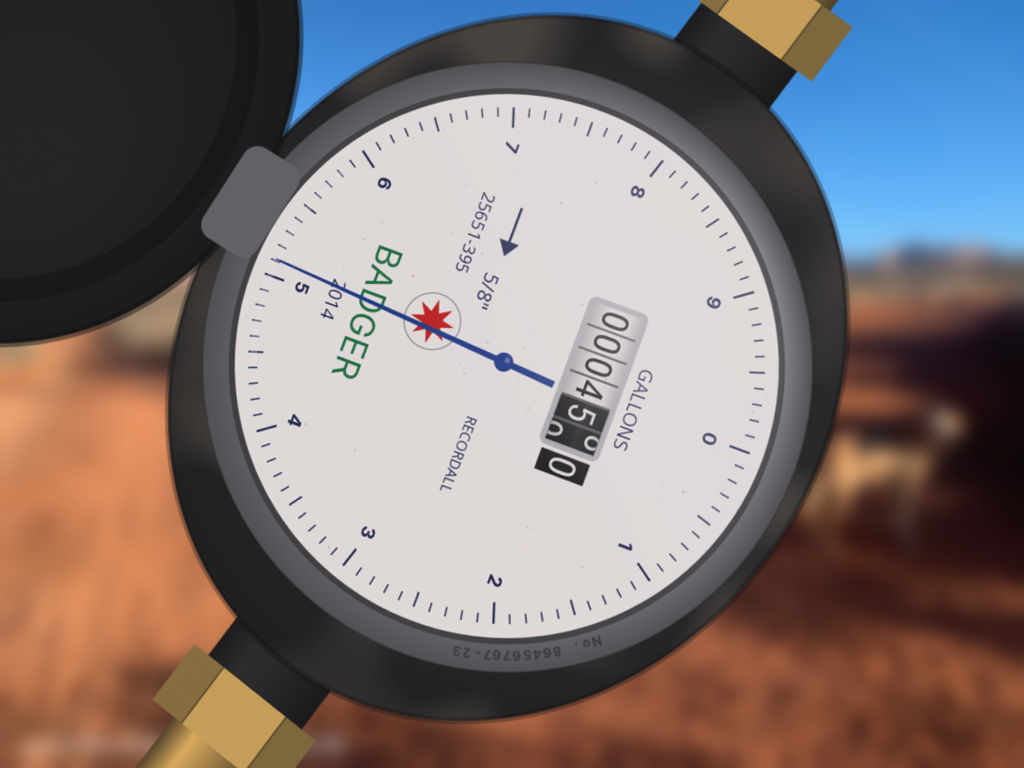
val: 4585.1 (gal)
